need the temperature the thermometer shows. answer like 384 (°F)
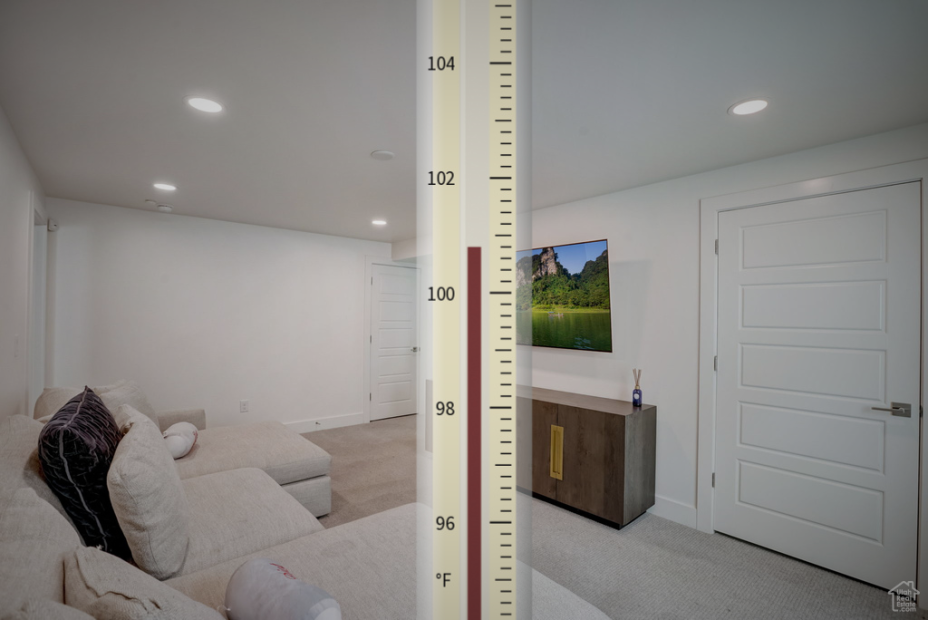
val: 100.8 (°F)
